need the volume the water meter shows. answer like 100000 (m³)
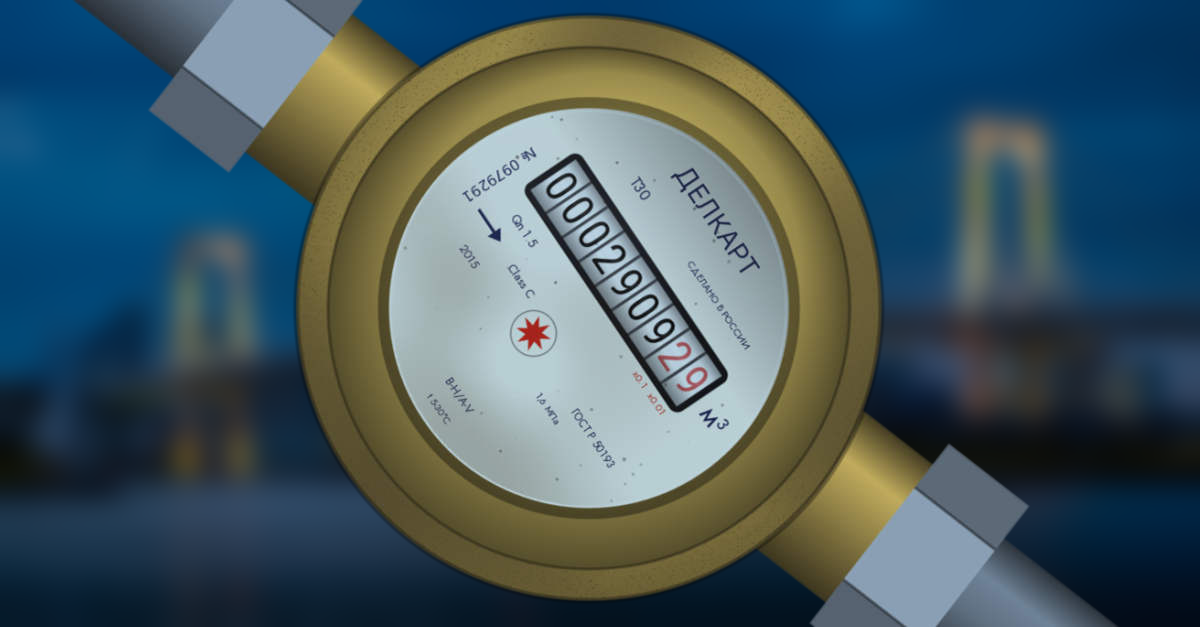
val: 2909.29 (m³)
